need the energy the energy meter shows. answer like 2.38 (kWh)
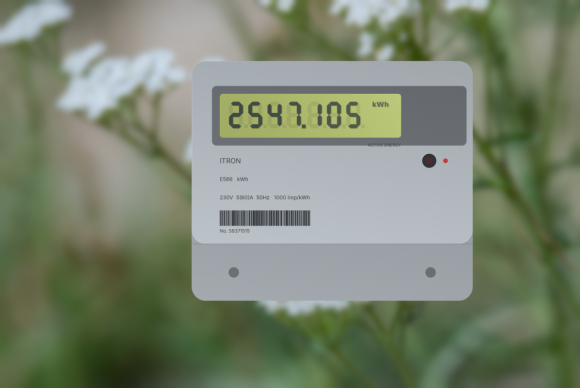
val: 2547.105 (kWh)
